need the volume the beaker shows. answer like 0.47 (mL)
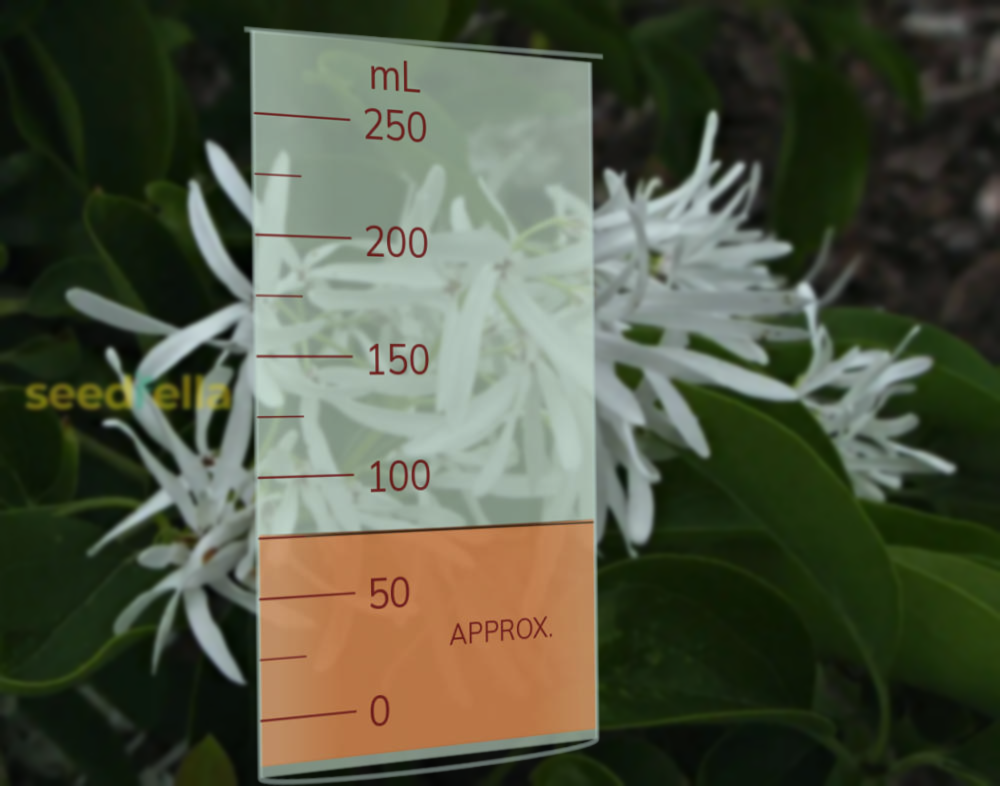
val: 75 (mL)
